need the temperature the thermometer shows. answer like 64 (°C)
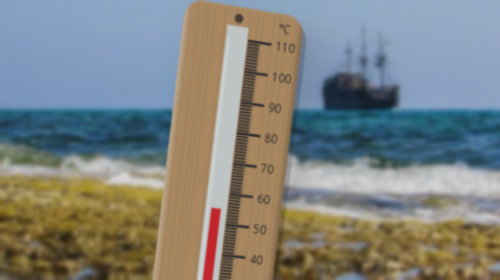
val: 55 (°C)
